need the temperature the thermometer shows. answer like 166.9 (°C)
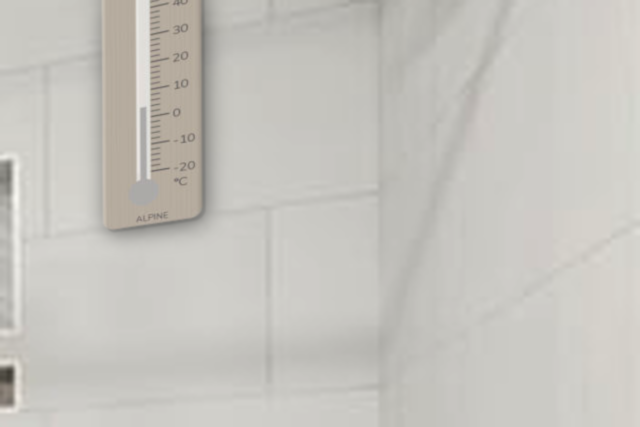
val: 4 (°C)
